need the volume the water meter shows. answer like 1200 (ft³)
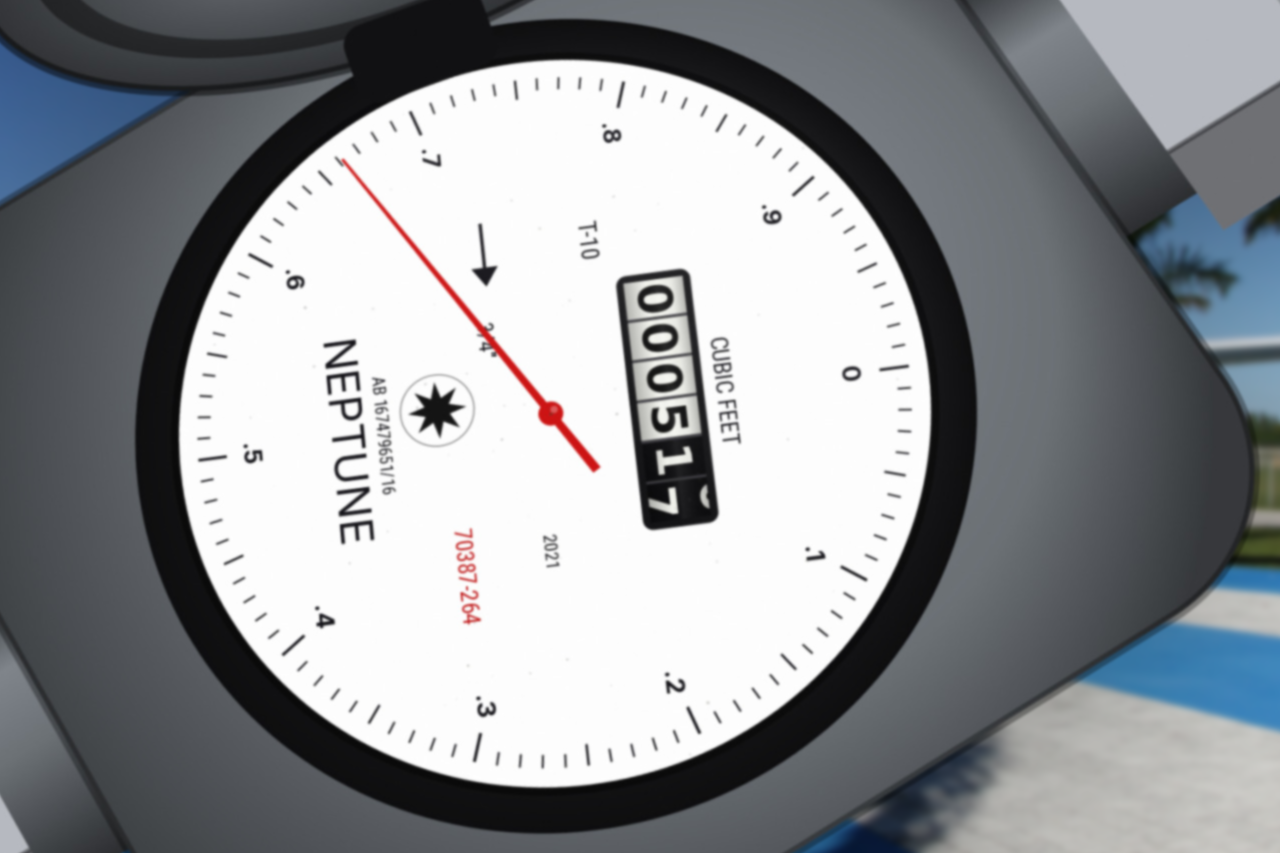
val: 516.66 (ft³)
